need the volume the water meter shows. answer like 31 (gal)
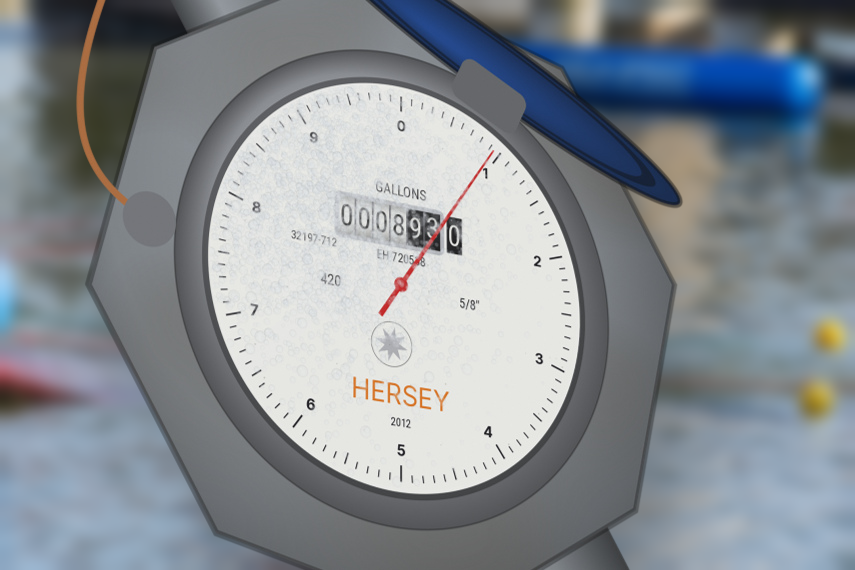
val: 8930.9 (gal)
